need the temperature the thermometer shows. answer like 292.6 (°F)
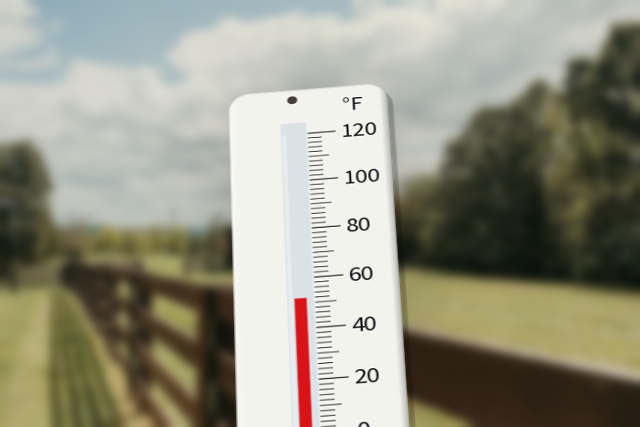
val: 52 (°F)
